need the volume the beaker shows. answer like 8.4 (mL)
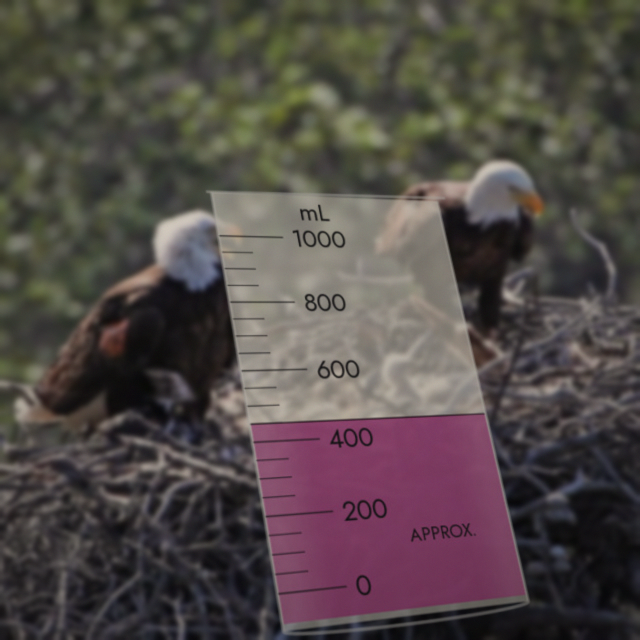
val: 450 (mL)
